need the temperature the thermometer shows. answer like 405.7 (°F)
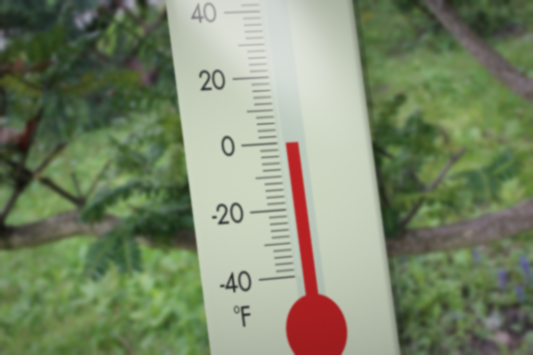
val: 0 (°F)
